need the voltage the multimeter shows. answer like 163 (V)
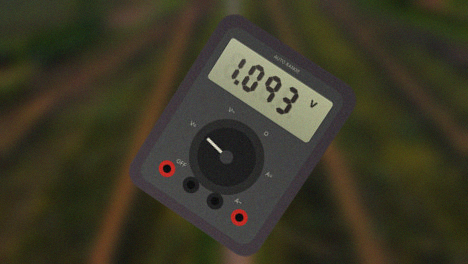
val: 1.093 (V)
